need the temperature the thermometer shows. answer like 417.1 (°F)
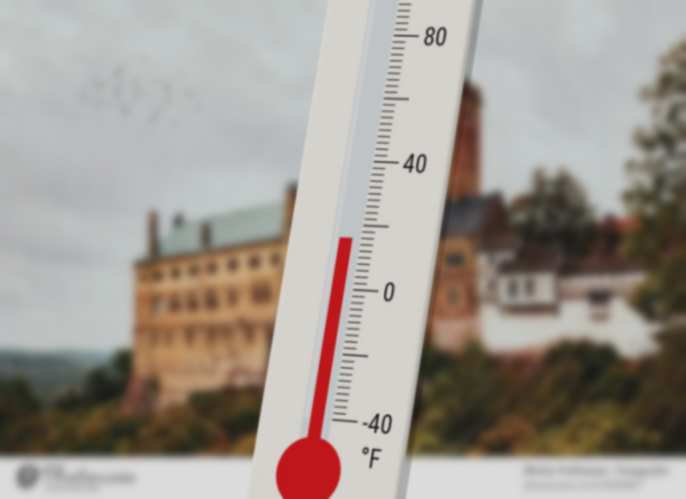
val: 16 (°F)
